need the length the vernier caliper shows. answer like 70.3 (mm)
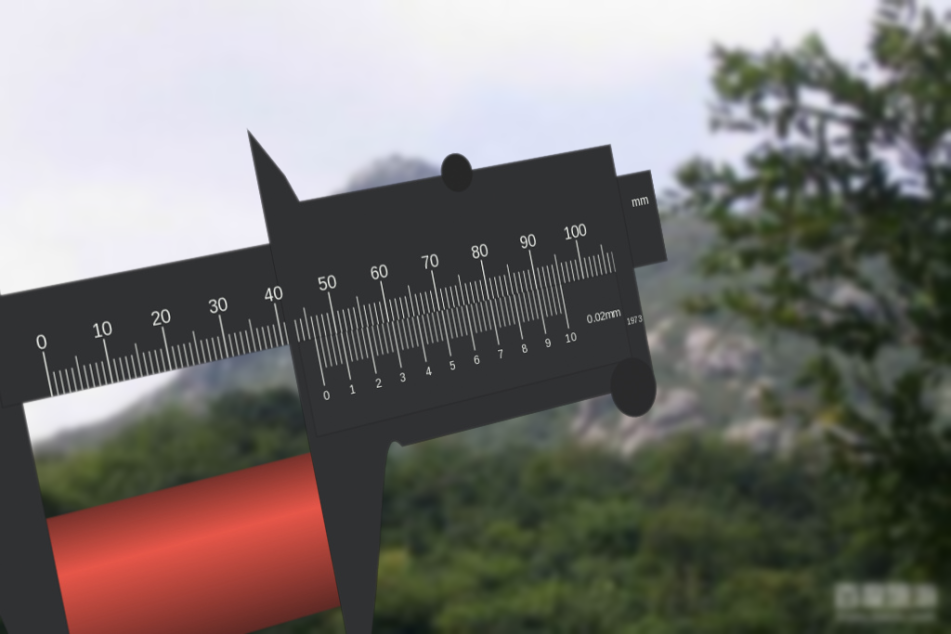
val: 46.0 (mm)
